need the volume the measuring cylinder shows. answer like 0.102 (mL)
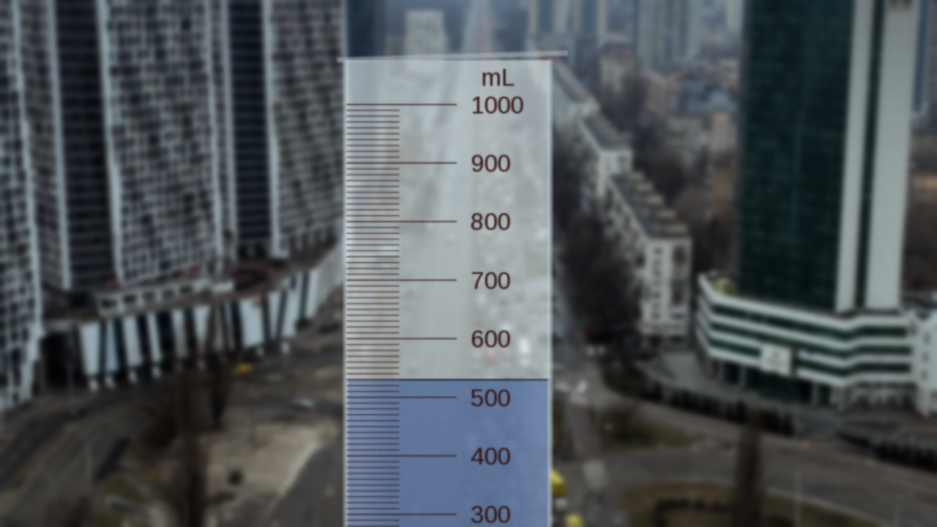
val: 530 (mL)
